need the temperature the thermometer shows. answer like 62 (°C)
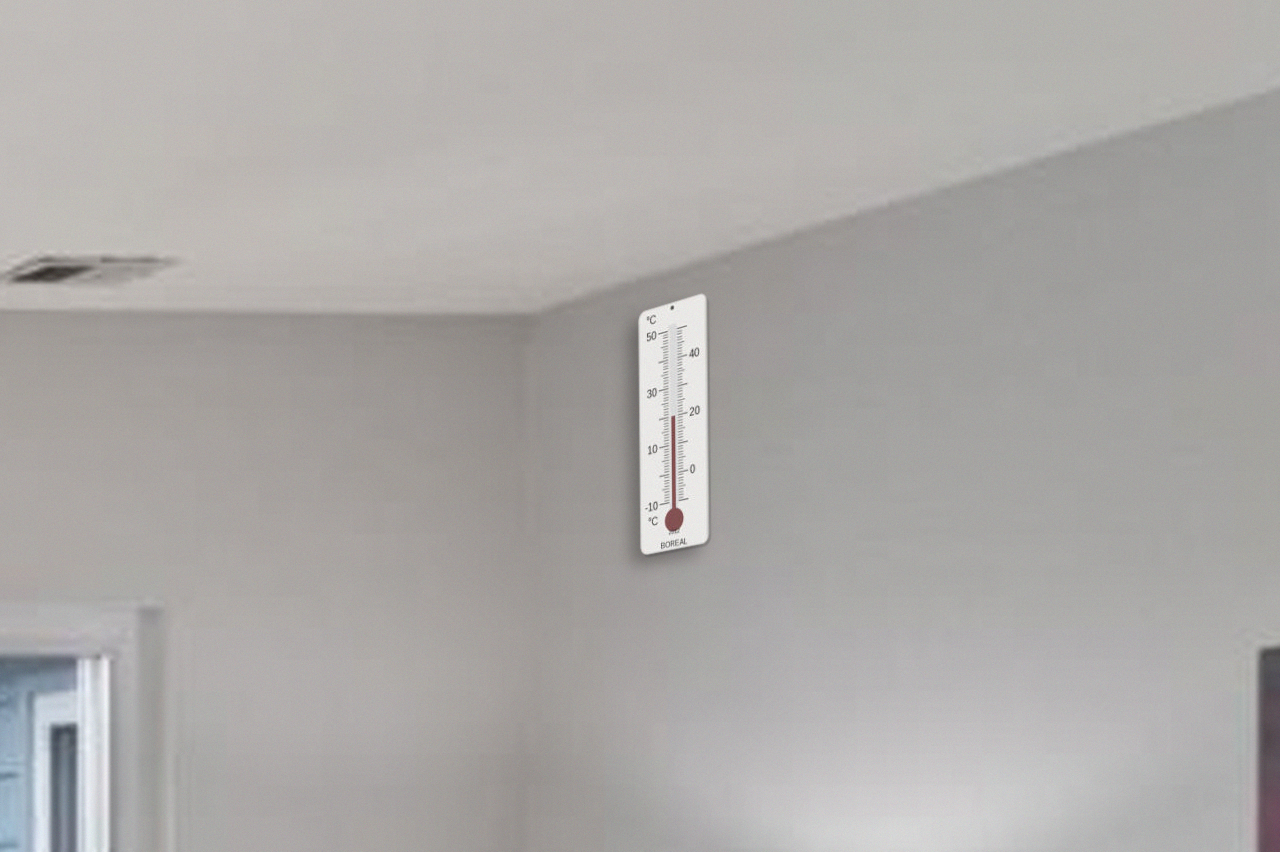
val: 20 (°C)
